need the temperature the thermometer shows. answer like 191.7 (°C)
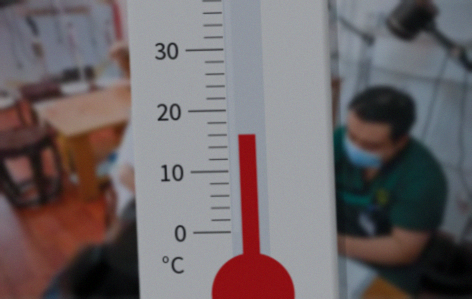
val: 16 (°C)
